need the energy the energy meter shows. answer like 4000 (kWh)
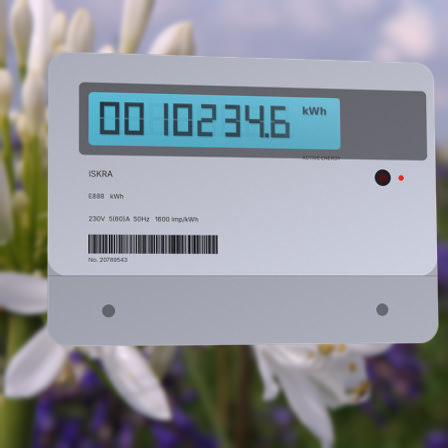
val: 10234.6 (kWh)
